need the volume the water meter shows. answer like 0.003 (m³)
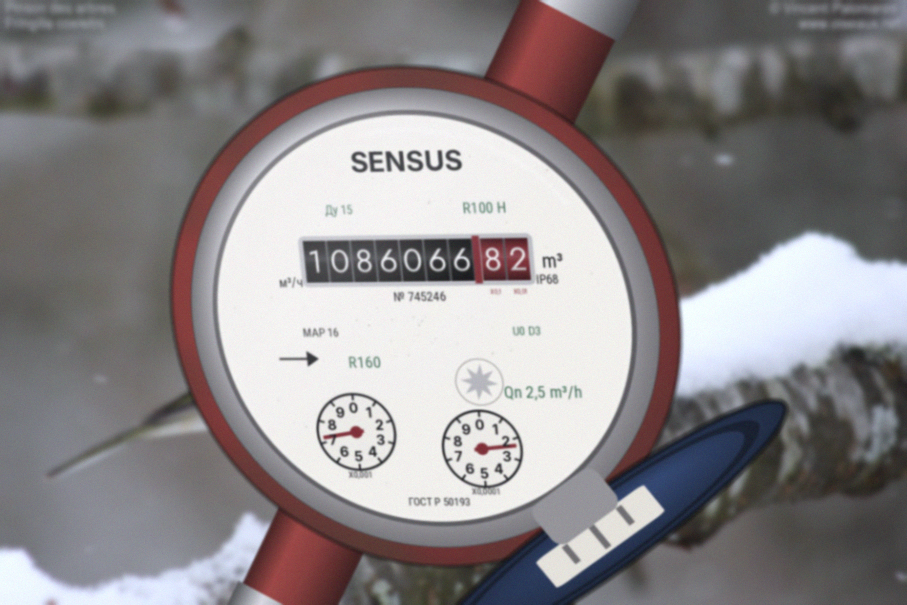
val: 1086066.8272 (m³)
